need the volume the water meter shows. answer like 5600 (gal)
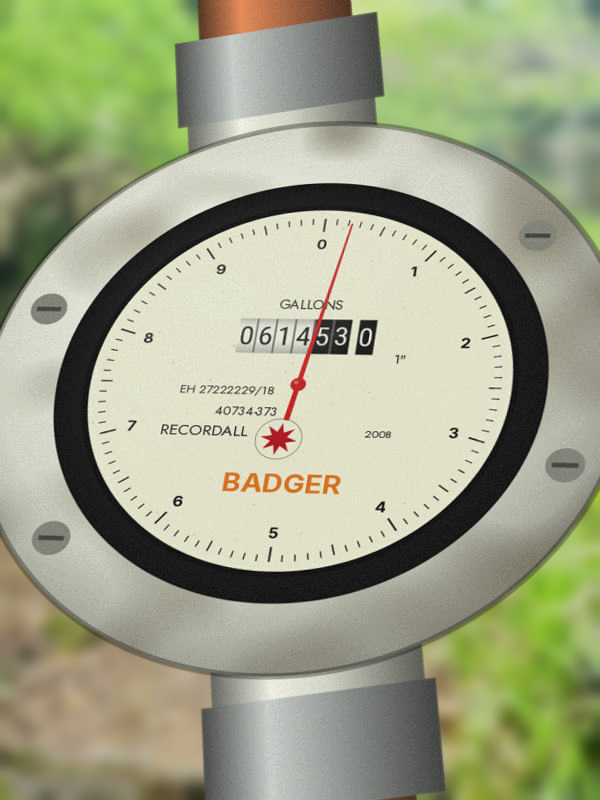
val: 614530.2 (gal)
